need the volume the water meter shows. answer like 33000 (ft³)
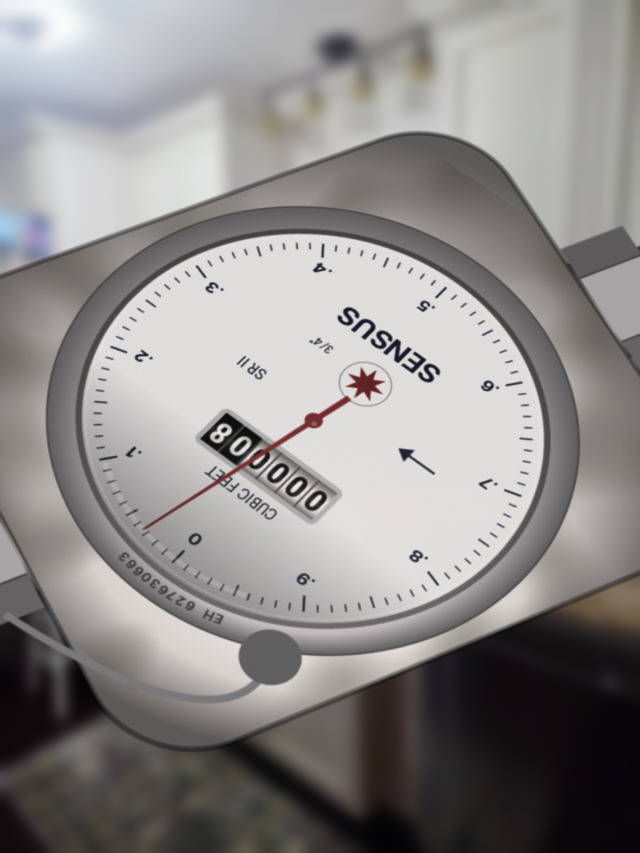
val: 8.03 (ft³)
